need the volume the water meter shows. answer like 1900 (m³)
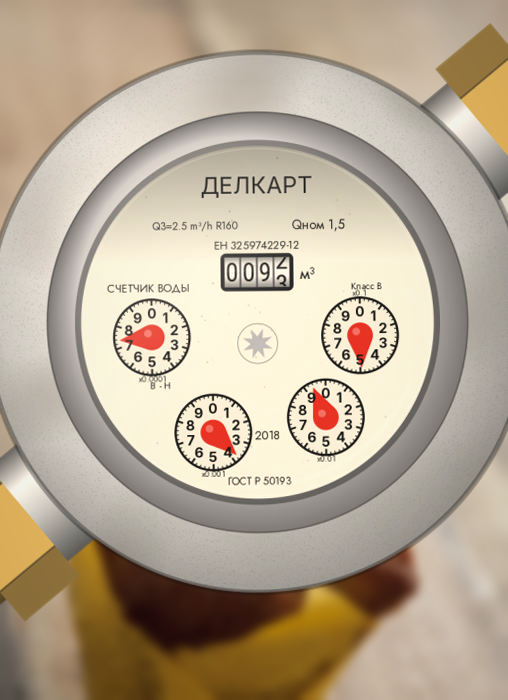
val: 92.4937 (m³)
